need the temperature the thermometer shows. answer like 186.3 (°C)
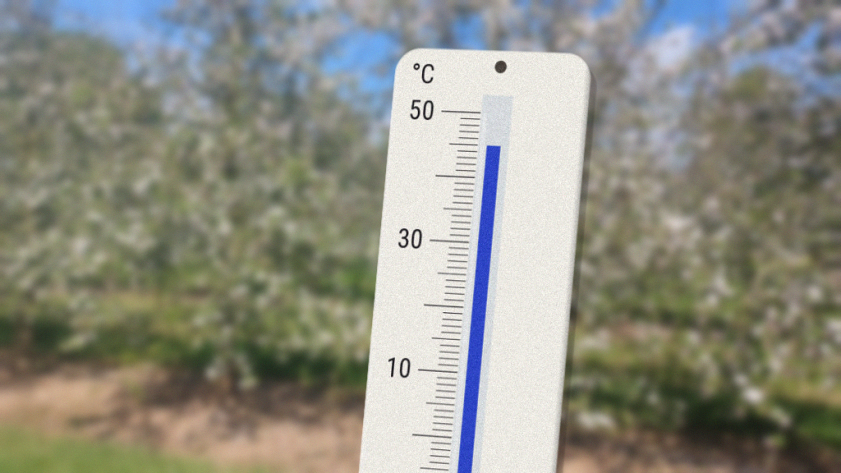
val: 45 (°C)
